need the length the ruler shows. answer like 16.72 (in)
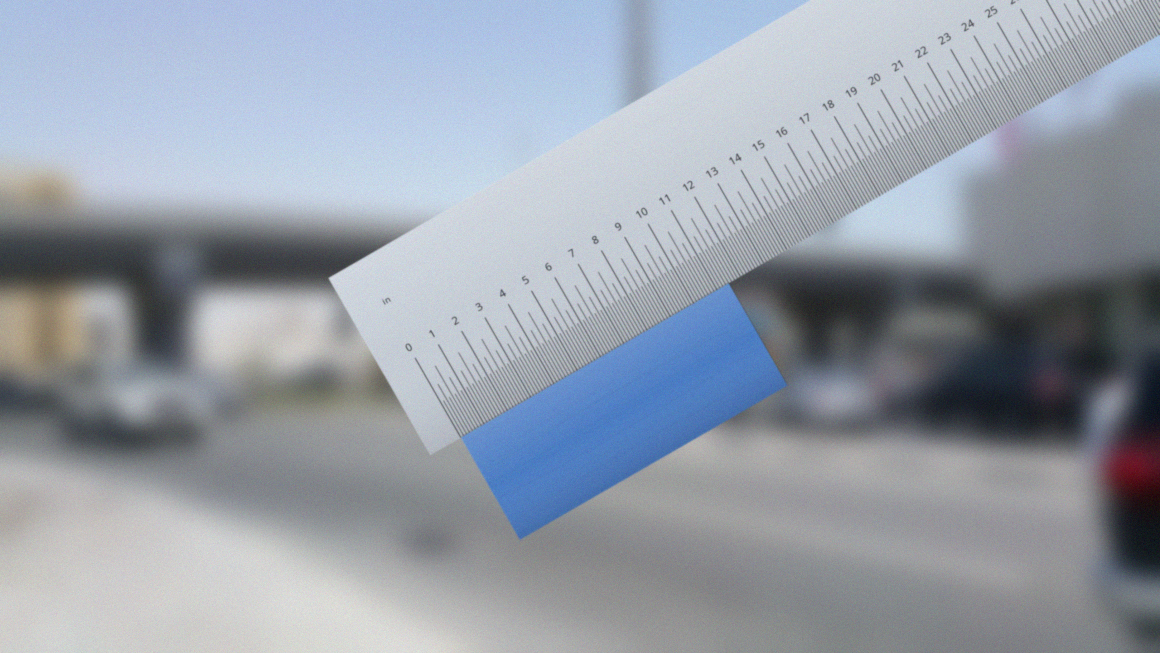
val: 11.5 (in)
